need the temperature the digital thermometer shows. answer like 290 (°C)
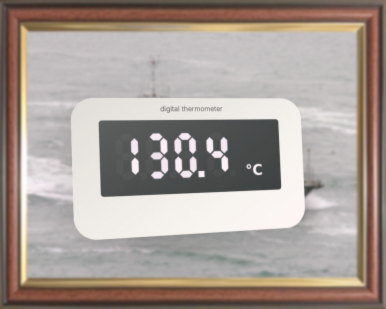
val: 130.4 (°C)
